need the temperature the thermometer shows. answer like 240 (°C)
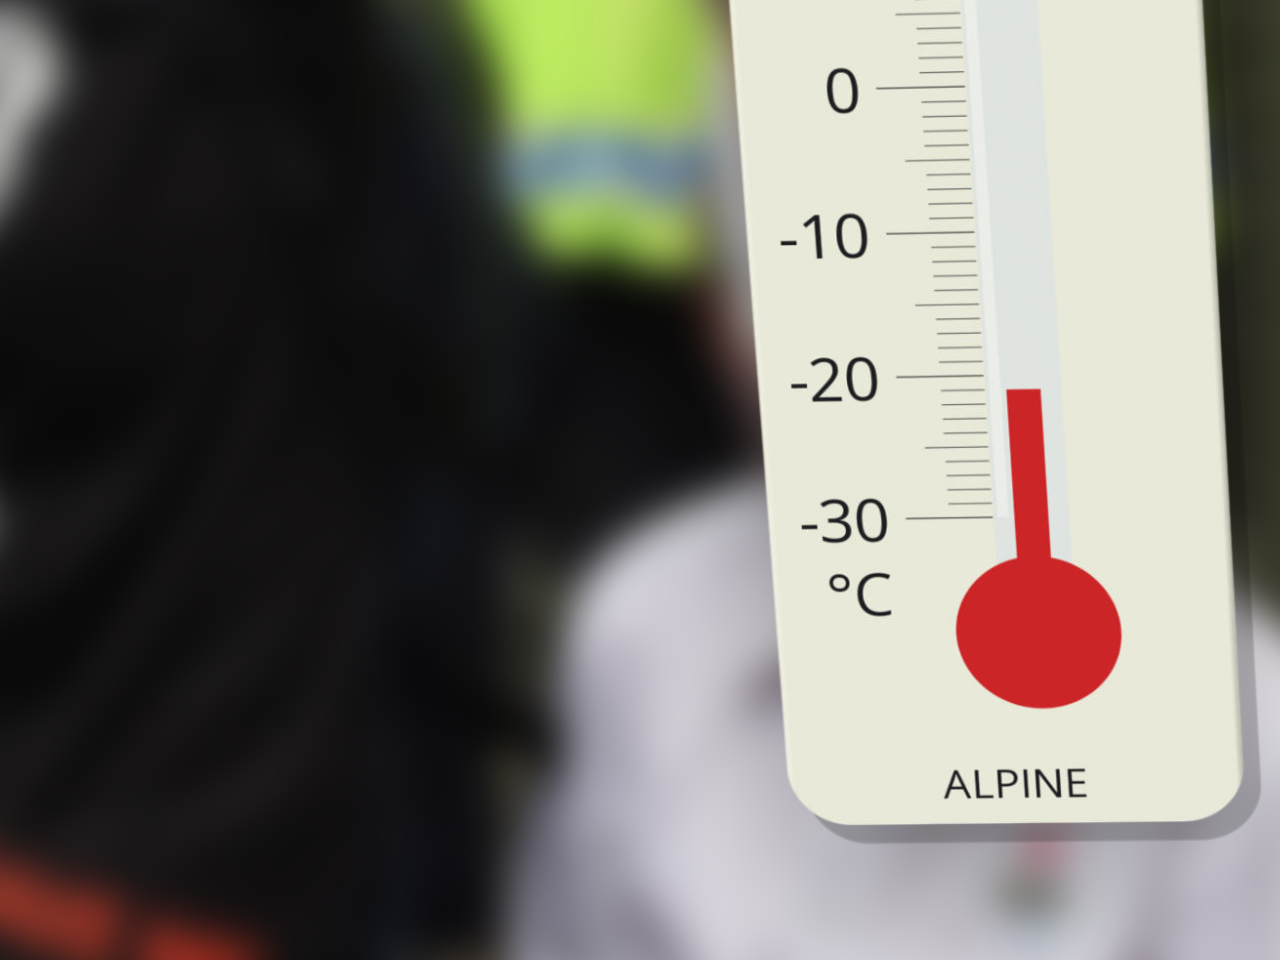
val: -21 (°C)
